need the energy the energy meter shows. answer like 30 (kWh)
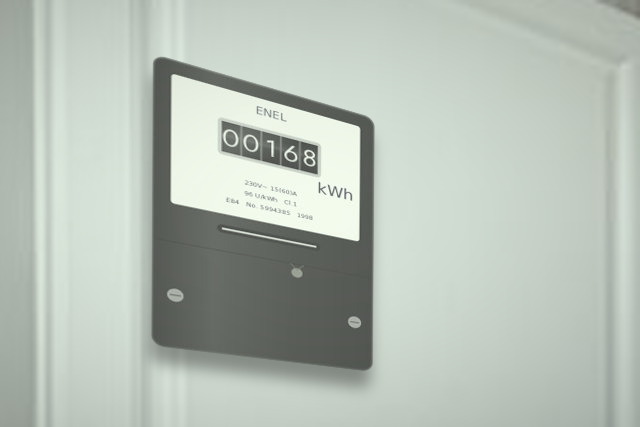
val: 168 (kWh)
